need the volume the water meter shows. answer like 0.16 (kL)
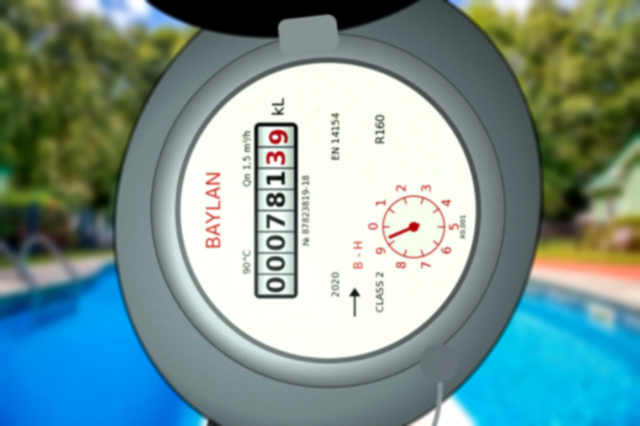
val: 781.389 (kL)
